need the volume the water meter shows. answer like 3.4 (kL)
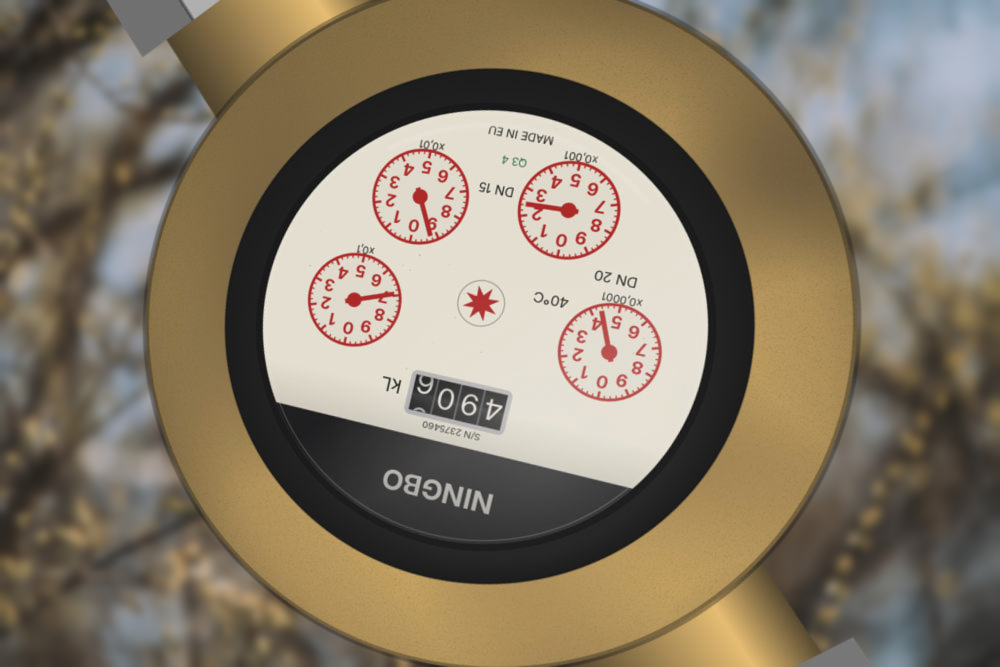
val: 4905.6924 (kL)
